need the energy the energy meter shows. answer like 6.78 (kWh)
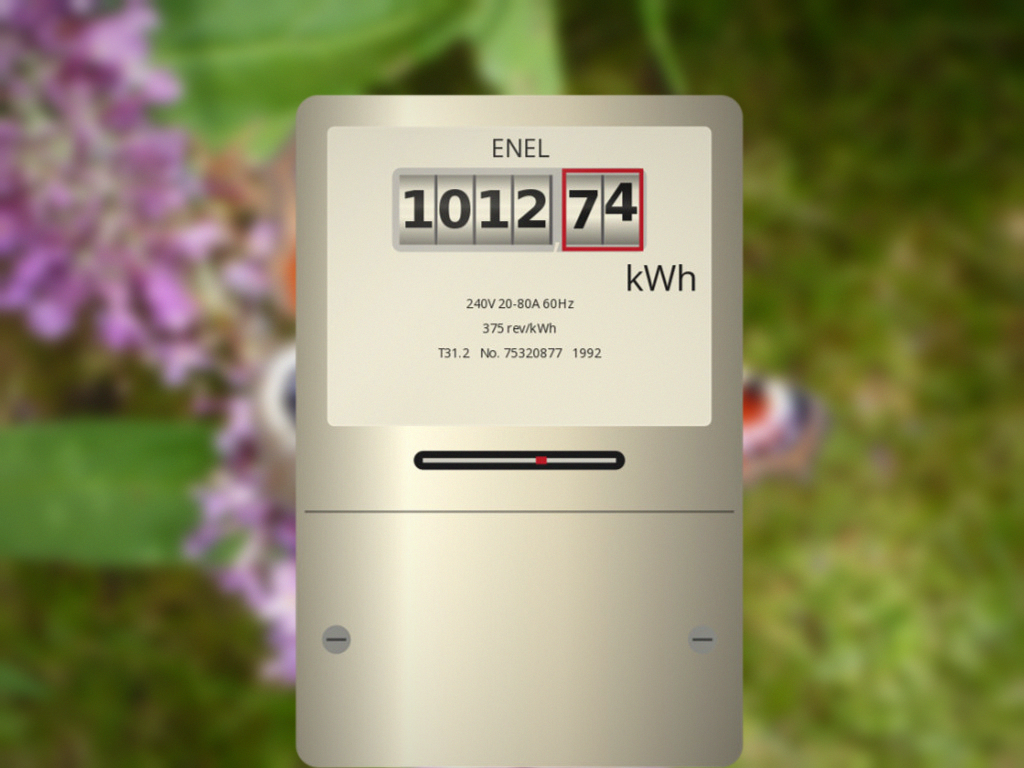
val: 1012.74 (kWh)
